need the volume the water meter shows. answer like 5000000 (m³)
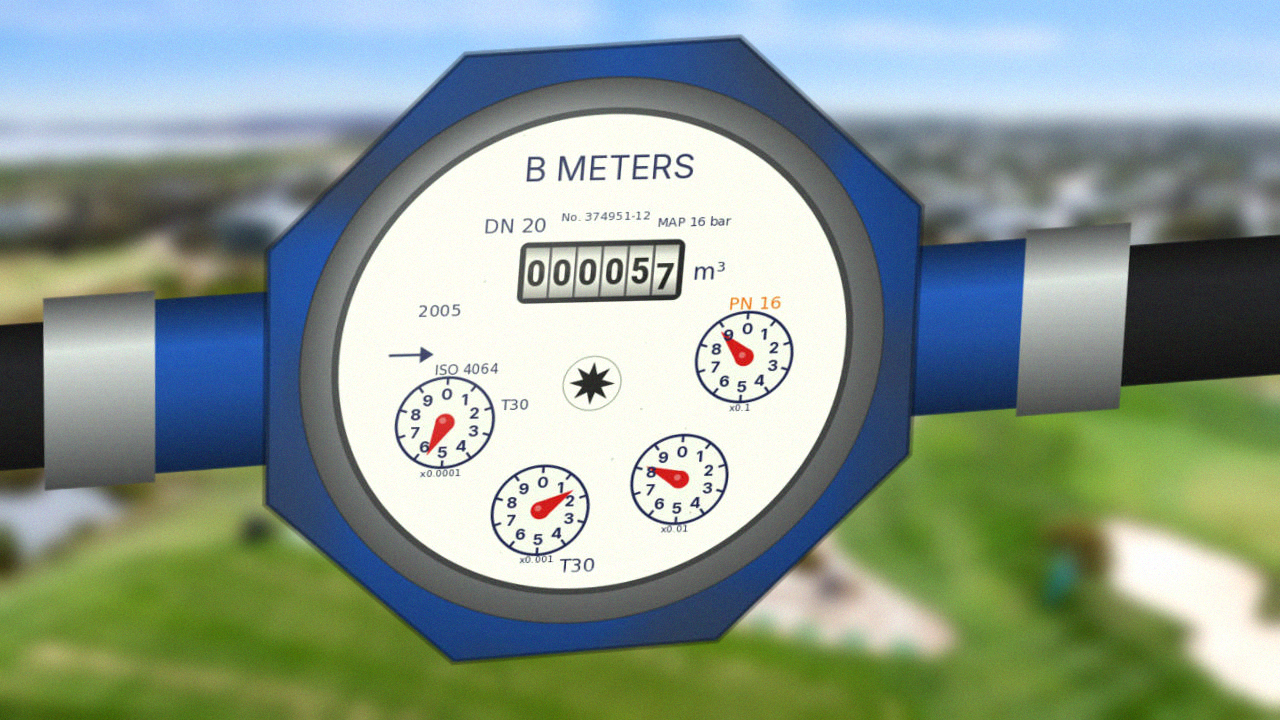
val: 56.8815 (m³)
